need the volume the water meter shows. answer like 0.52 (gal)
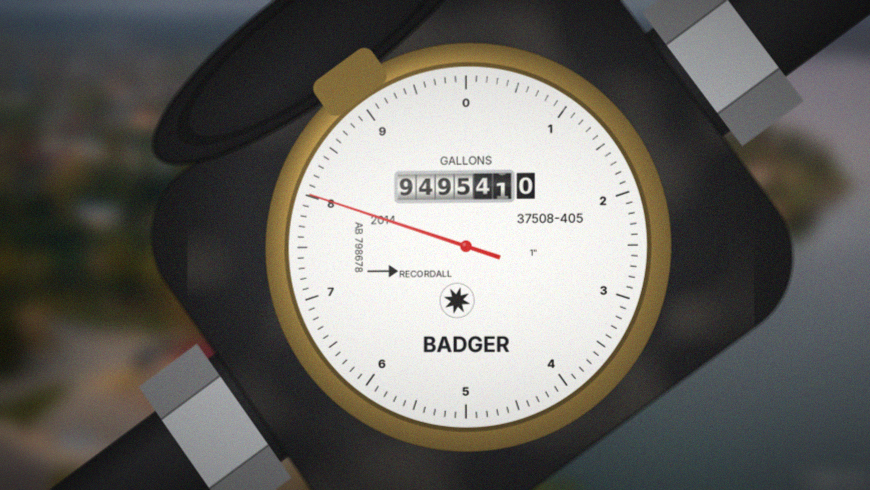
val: 9495408.0 (gal)
